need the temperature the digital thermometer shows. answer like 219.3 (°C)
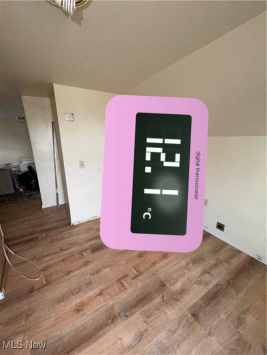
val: 12.1 (°C)
